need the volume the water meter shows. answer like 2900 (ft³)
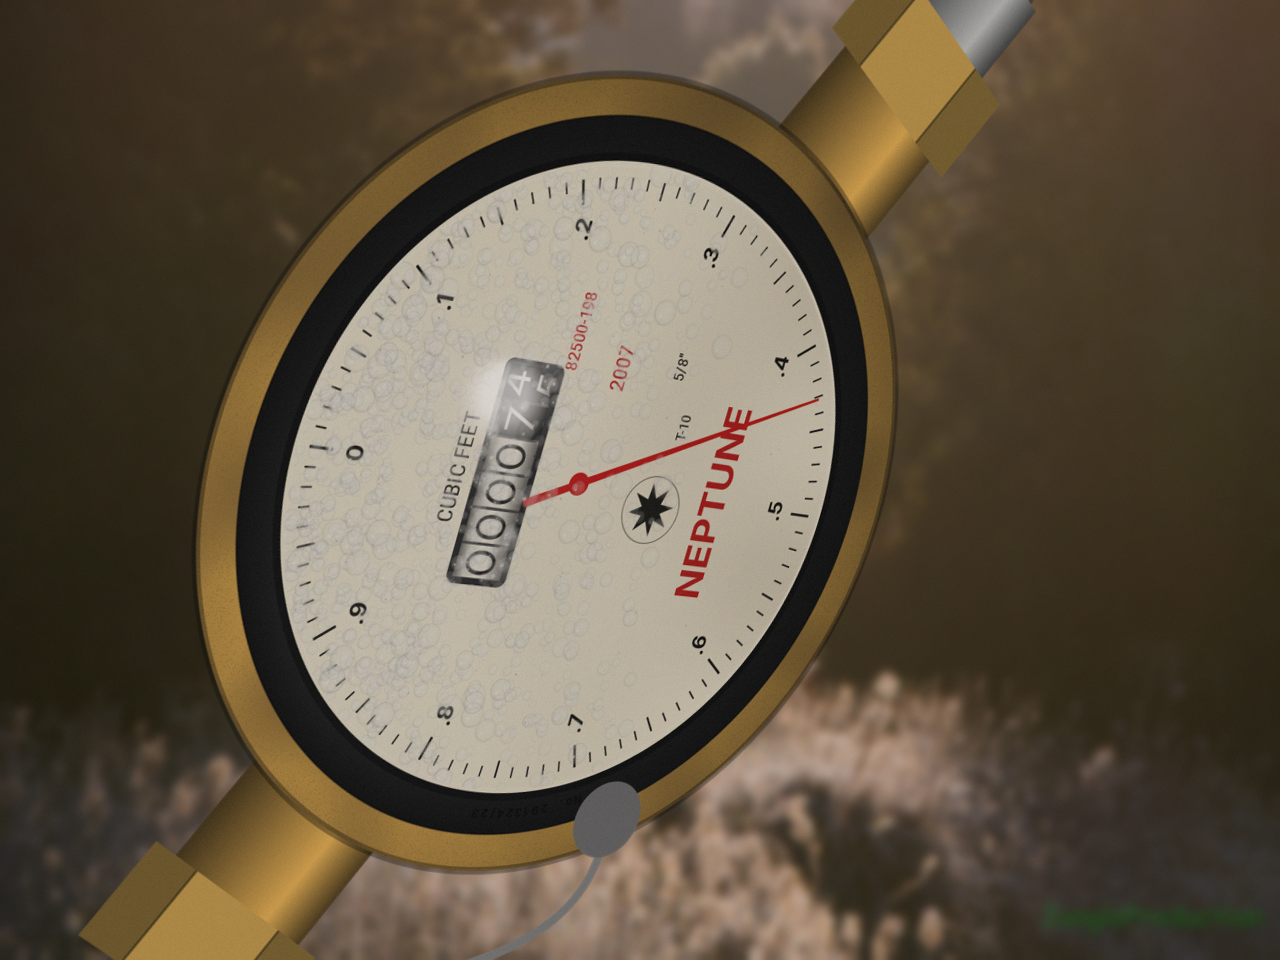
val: 74.43 (ft³)
